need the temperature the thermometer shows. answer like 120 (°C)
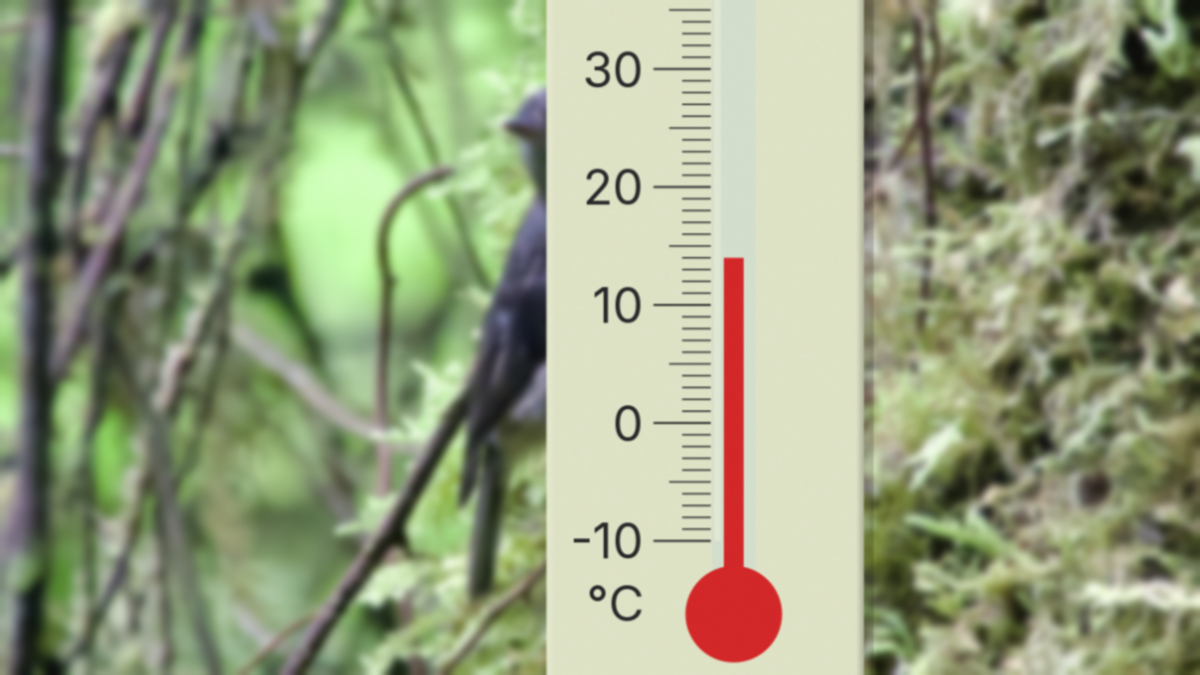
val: 14 (°C)
